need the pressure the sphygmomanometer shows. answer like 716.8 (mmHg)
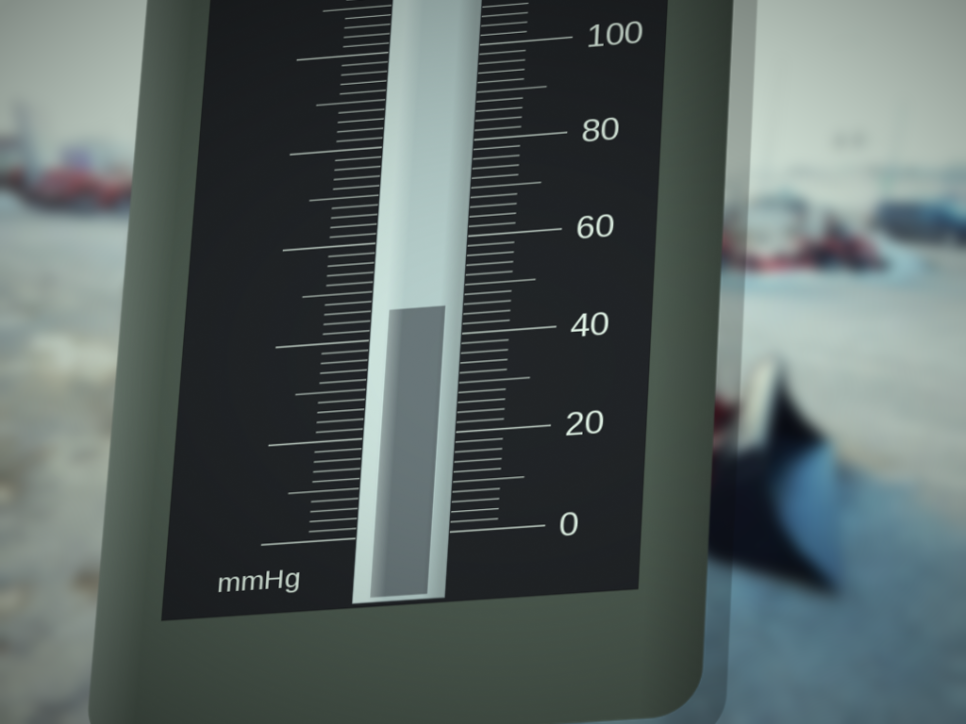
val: 46 (mmHg)
